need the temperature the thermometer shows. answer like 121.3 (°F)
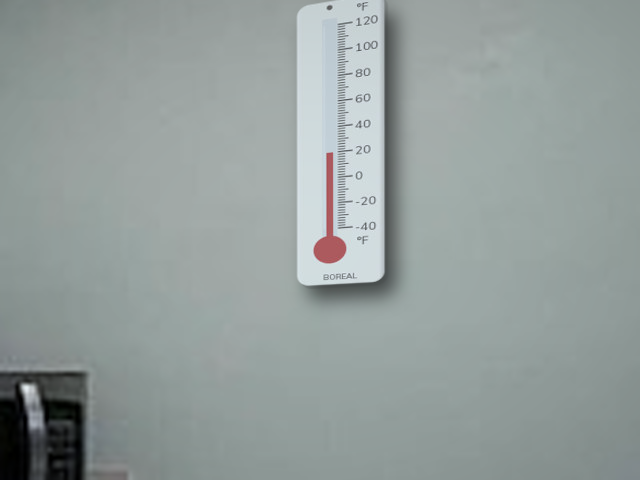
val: 20 (°F)
